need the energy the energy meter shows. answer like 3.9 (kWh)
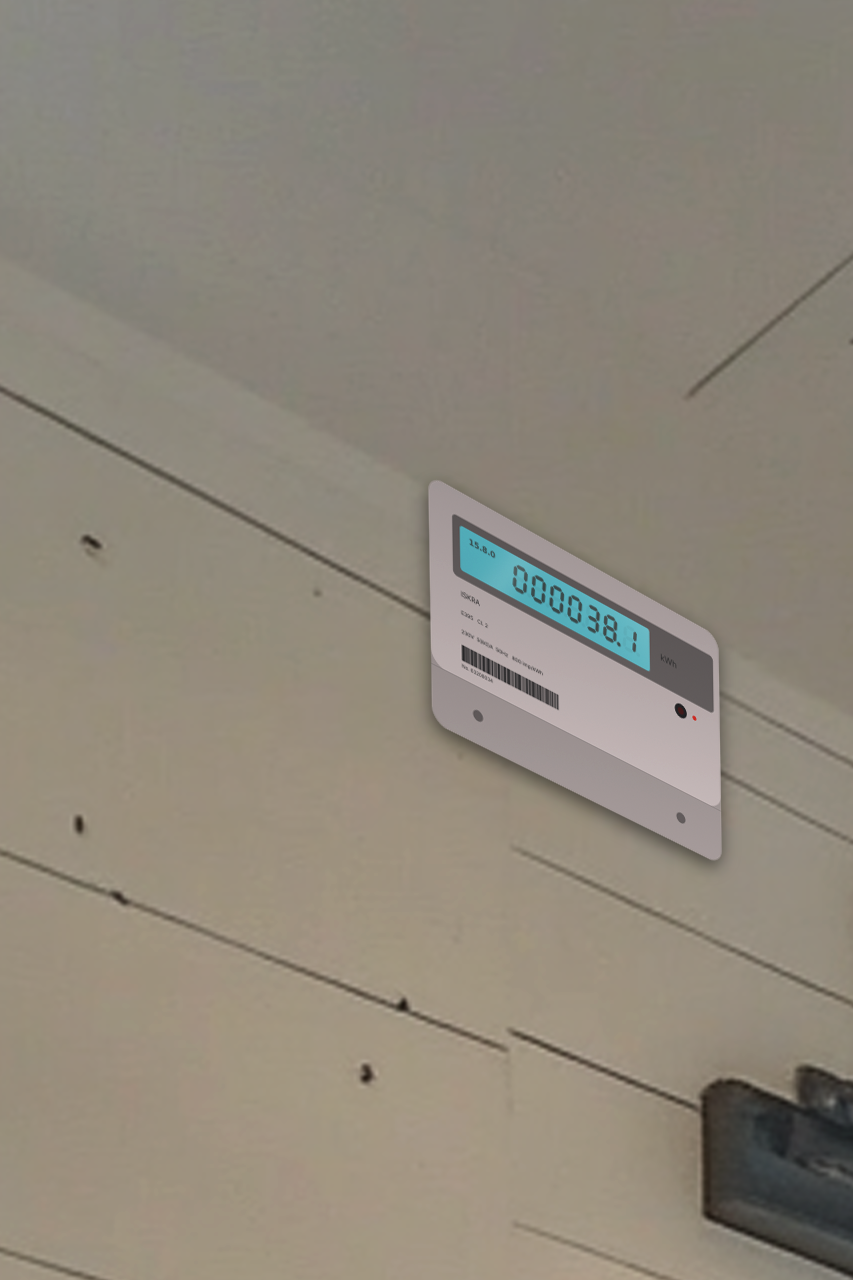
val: 38.1 (kWh)
